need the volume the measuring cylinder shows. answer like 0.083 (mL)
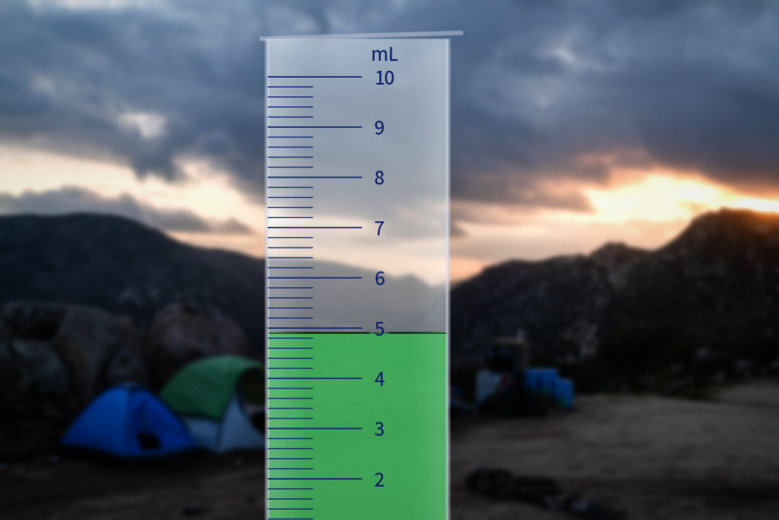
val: 4.9 (mL)
